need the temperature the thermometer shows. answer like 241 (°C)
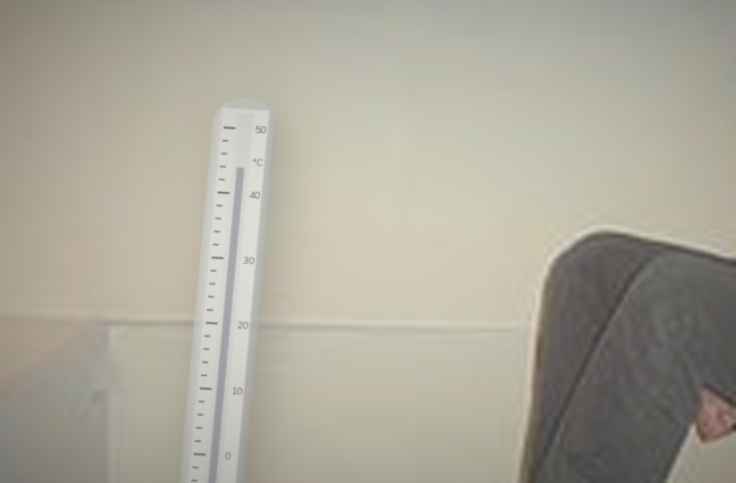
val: 44 (°C)
